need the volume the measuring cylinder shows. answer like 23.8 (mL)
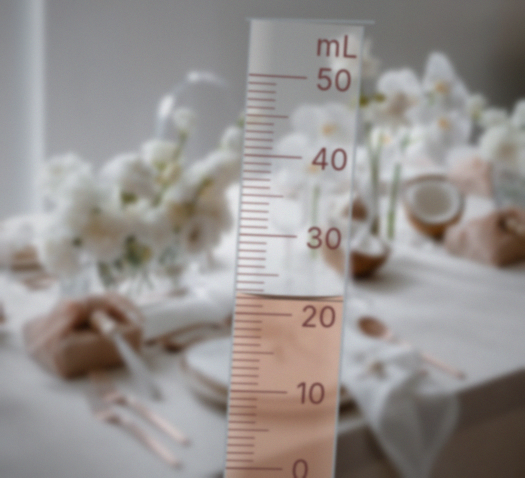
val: 22 (mL)
